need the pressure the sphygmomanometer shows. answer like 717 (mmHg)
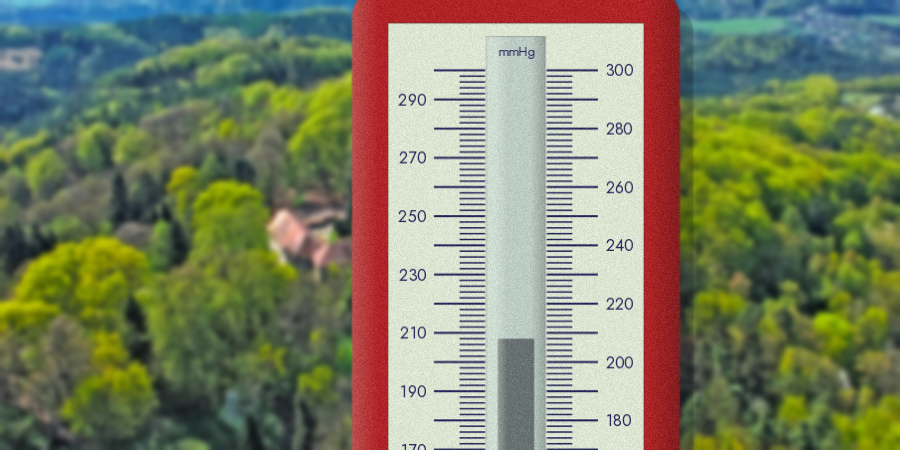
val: 208 (mmHg)
